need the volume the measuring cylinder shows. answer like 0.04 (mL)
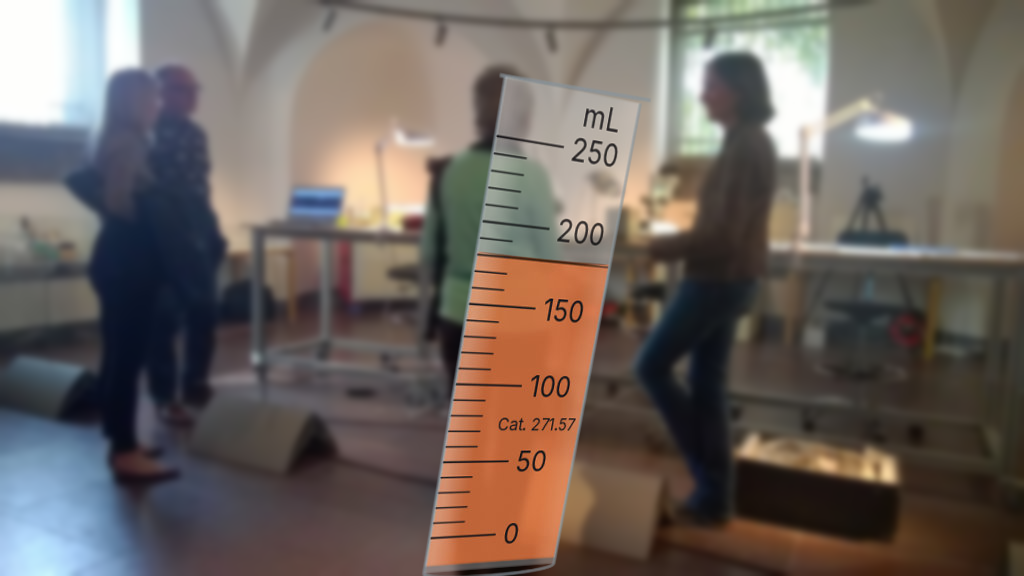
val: 180 (mL)
